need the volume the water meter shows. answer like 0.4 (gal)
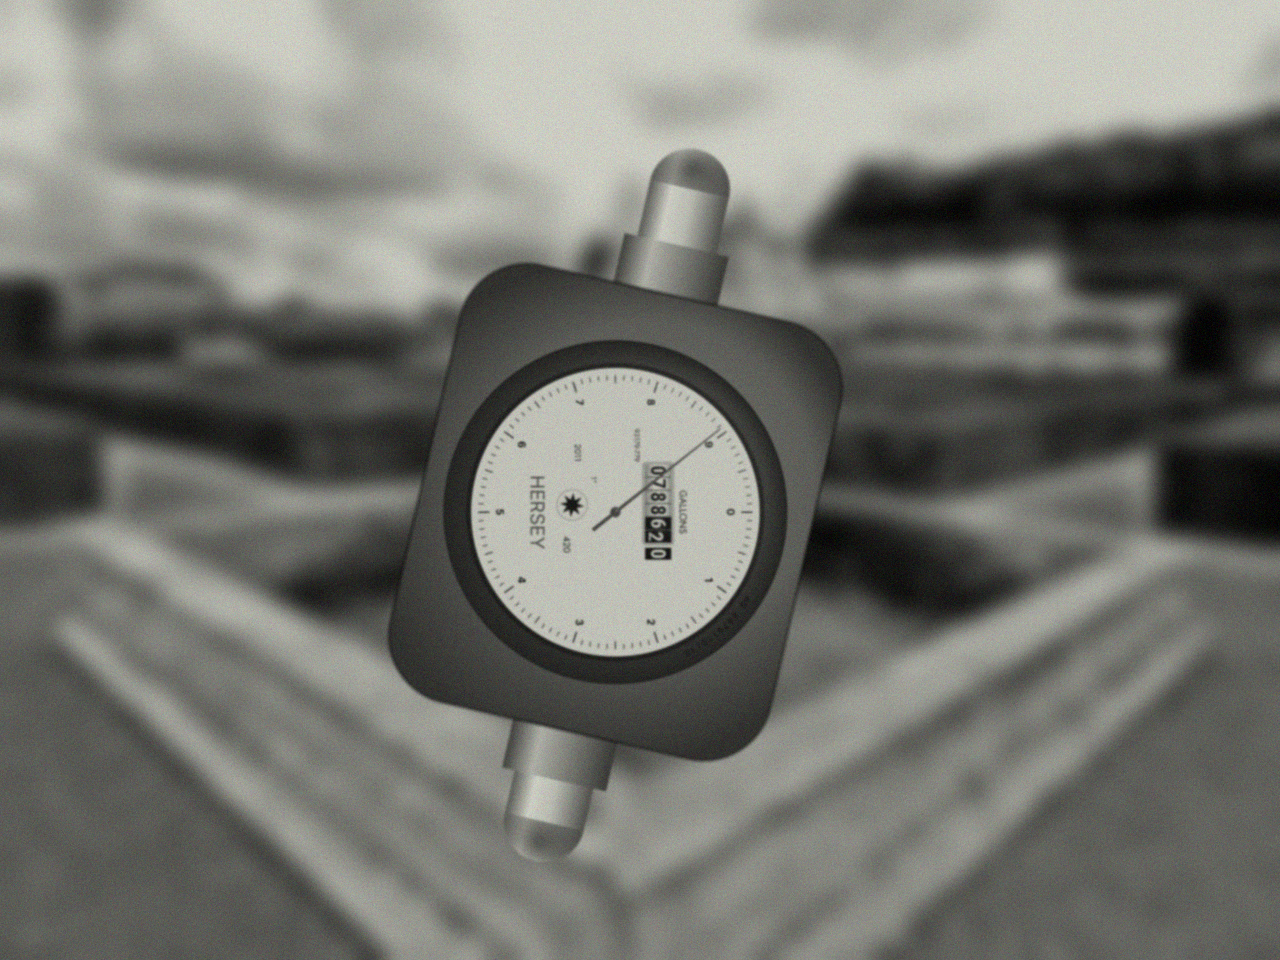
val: 788618.9 (gal)
